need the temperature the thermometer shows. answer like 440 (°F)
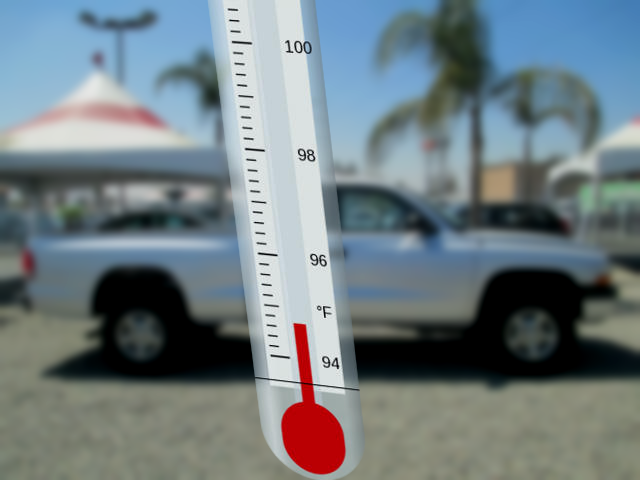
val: 94.7 (°F)
